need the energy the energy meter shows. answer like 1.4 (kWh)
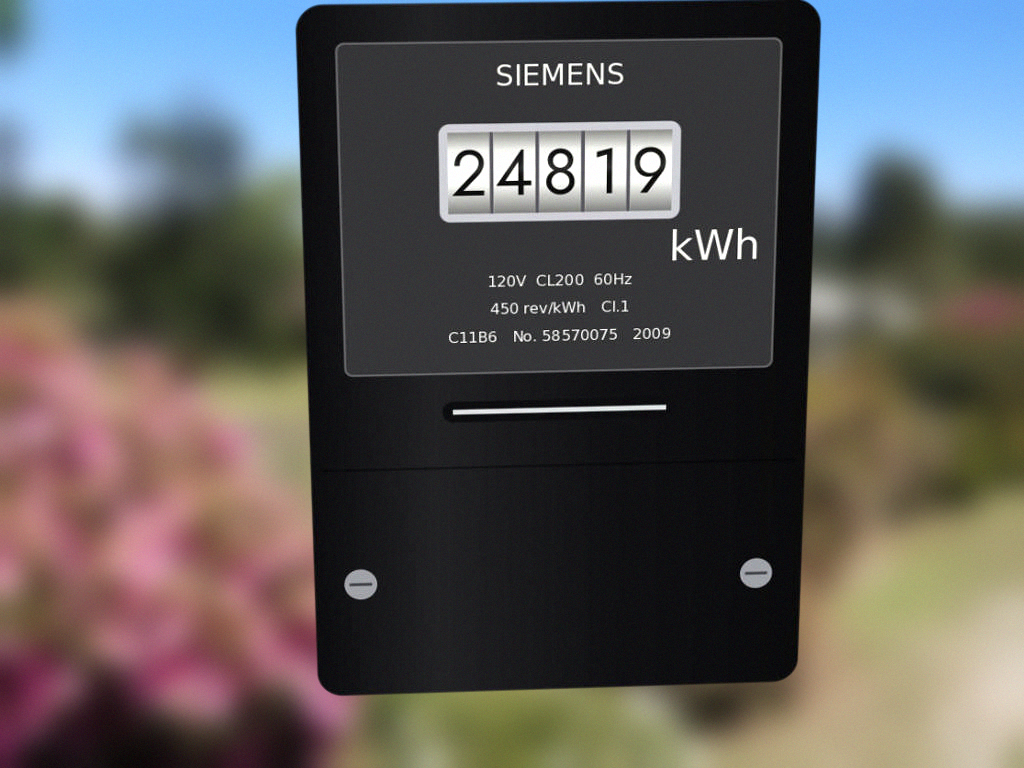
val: 24819 (kWh)
